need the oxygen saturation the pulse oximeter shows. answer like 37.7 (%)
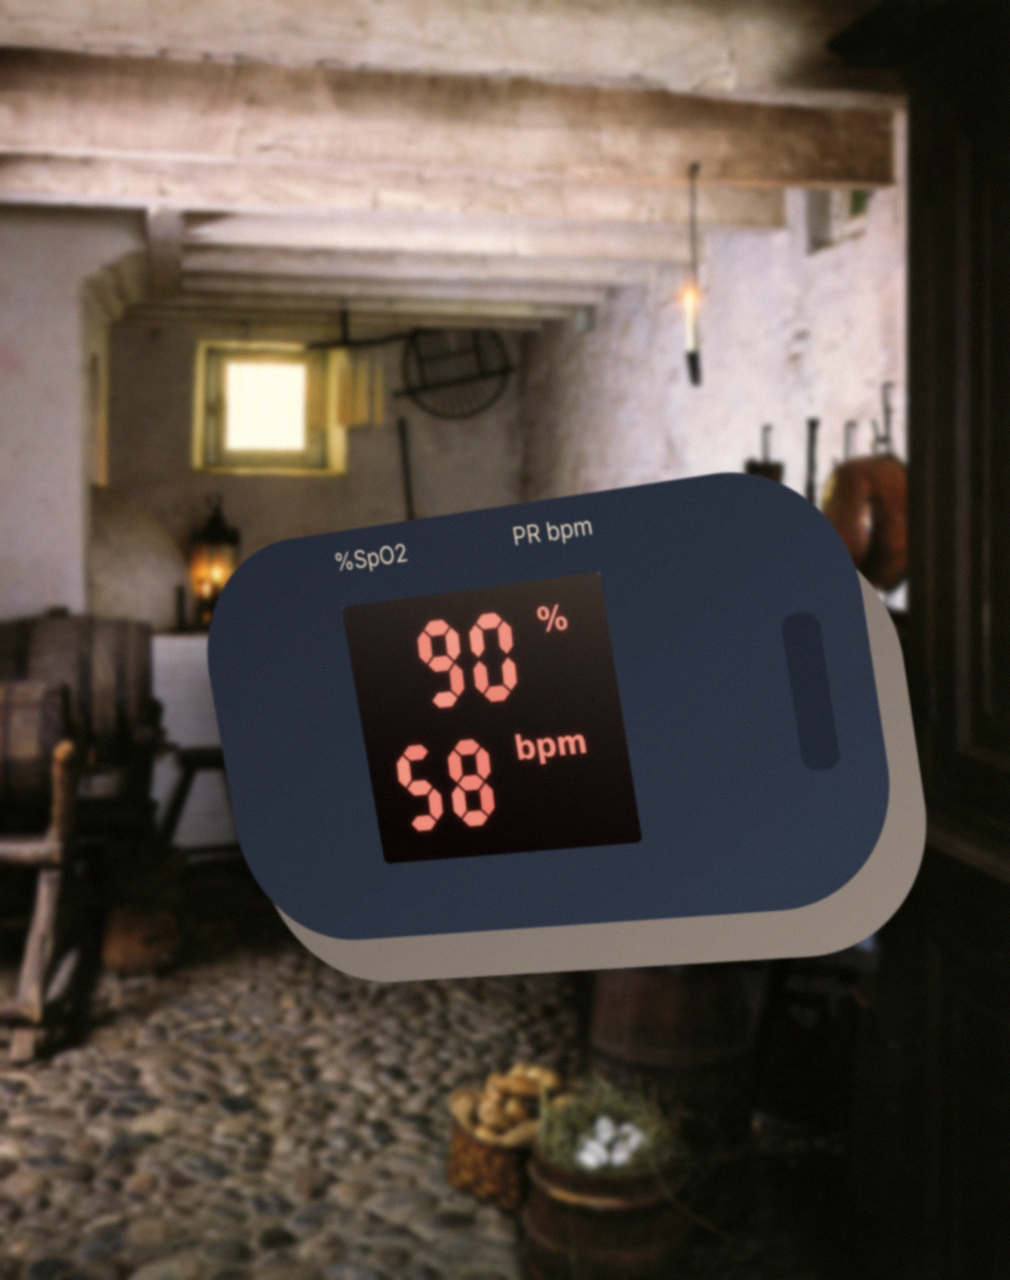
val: 90 (%)
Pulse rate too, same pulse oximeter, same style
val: 58 (bpm)
